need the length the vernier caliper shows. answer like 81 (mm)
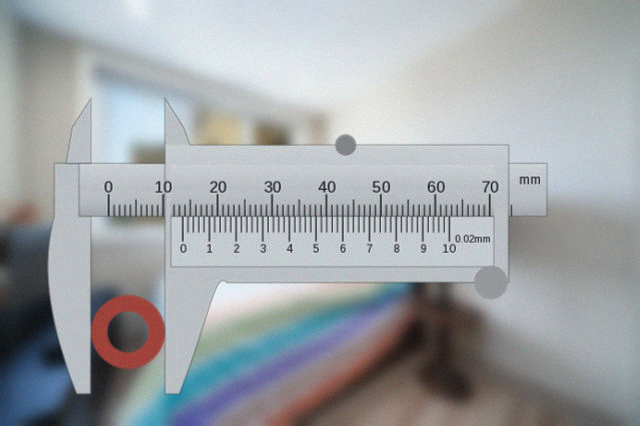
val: 13.6 (mm)
